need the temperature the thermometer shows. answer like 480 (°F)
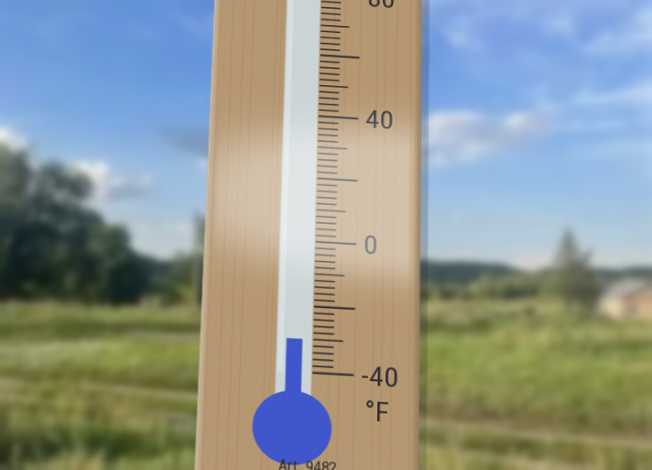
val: -30 (°F)
